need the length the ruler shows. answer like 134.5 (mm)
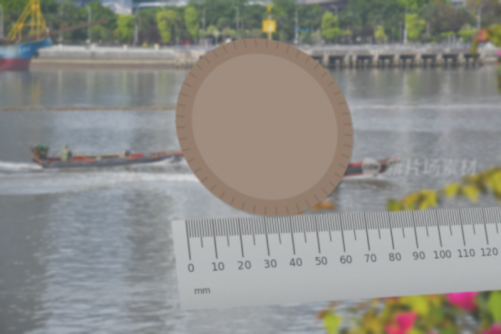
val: 70 (mm)
